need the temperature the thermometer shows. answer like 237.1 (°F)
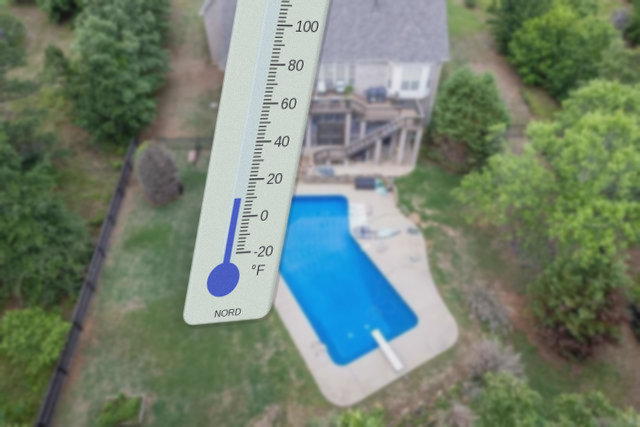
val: 10 (°F)
